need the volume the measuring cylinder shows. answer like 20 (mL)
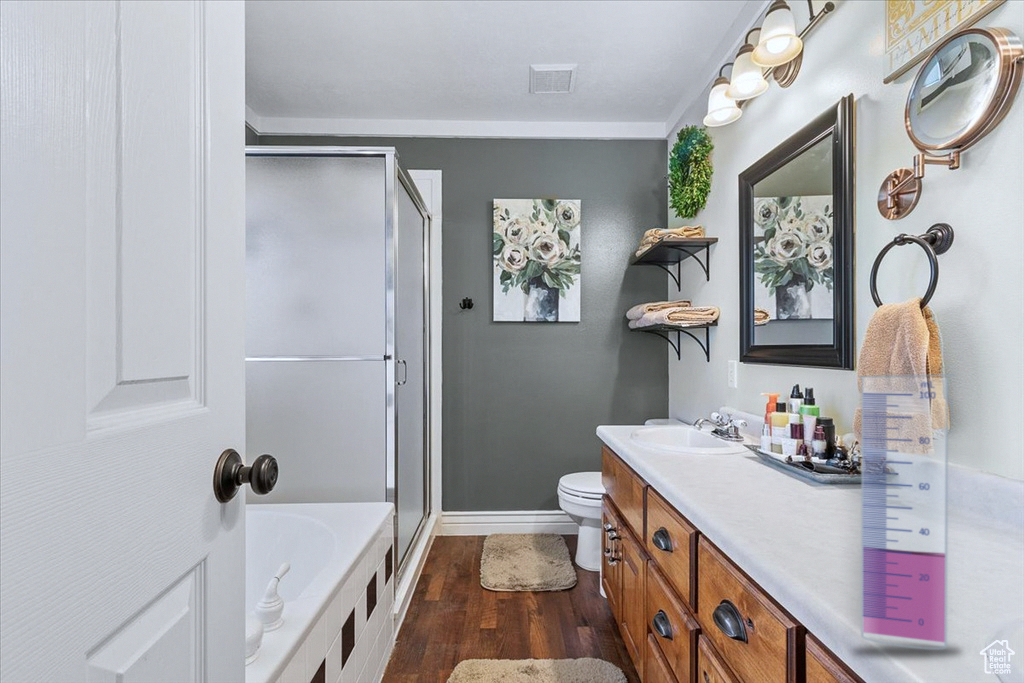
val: 30 (mL)
